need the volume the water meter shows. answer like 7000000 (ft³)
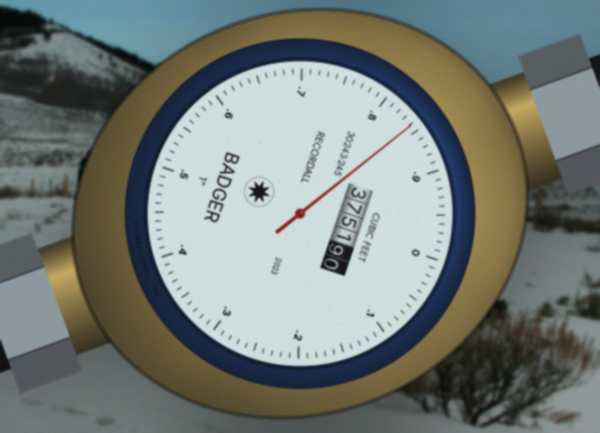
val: 375189.84 (ft³)
